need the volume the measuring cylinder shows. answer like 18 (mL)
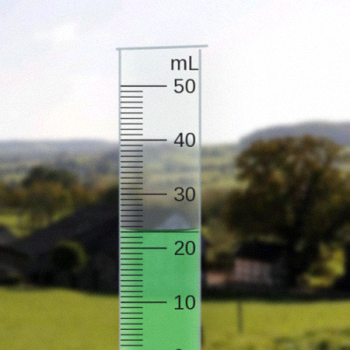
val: 23 (mL)
